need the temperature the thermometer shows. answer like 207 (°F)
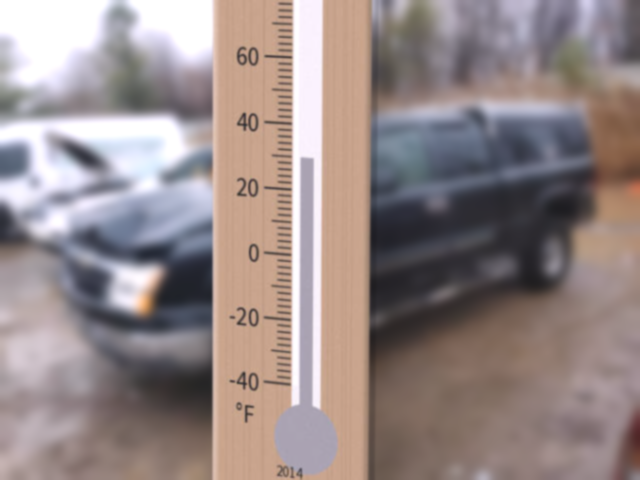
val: 30 (°F)
